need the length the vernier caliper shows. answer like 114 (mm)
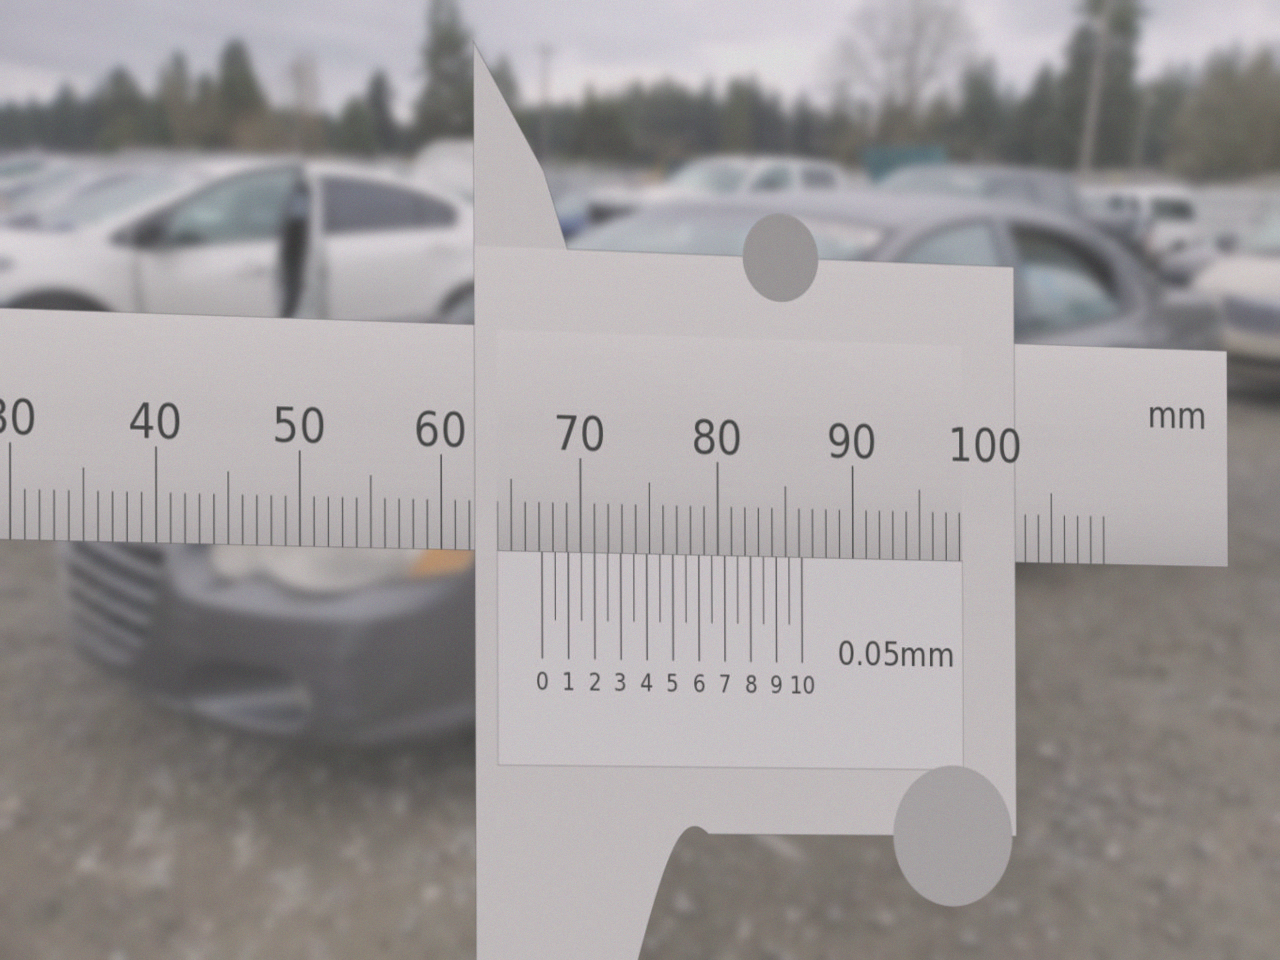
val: 67.2 (mm)
